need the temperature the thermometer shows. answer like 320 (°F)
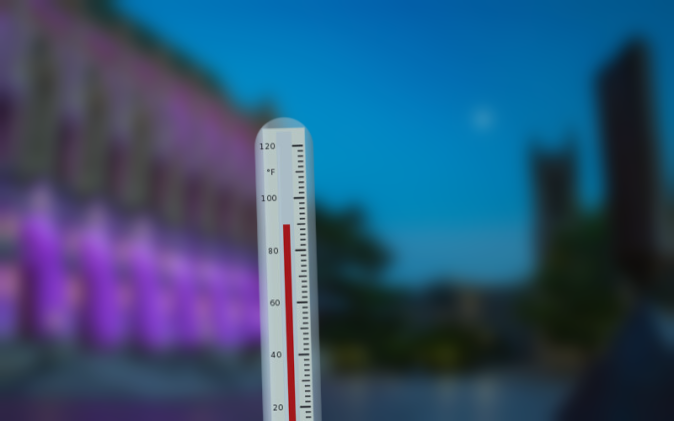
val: 90 (°F)
